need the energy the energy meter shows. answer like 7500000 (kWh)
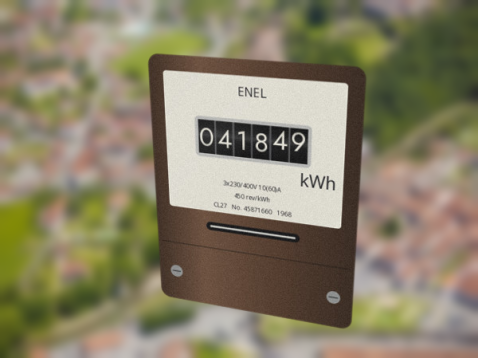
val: 41849 (kWh)
